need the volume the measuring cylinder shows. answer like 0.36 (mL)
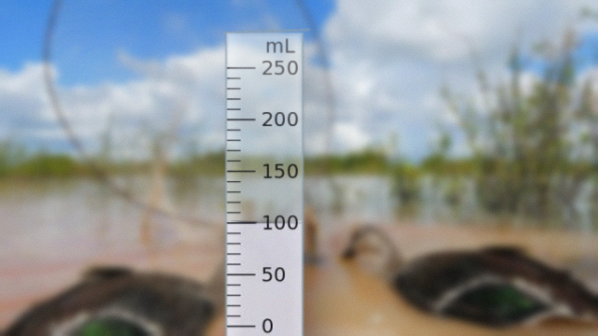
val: 100 (mL)
